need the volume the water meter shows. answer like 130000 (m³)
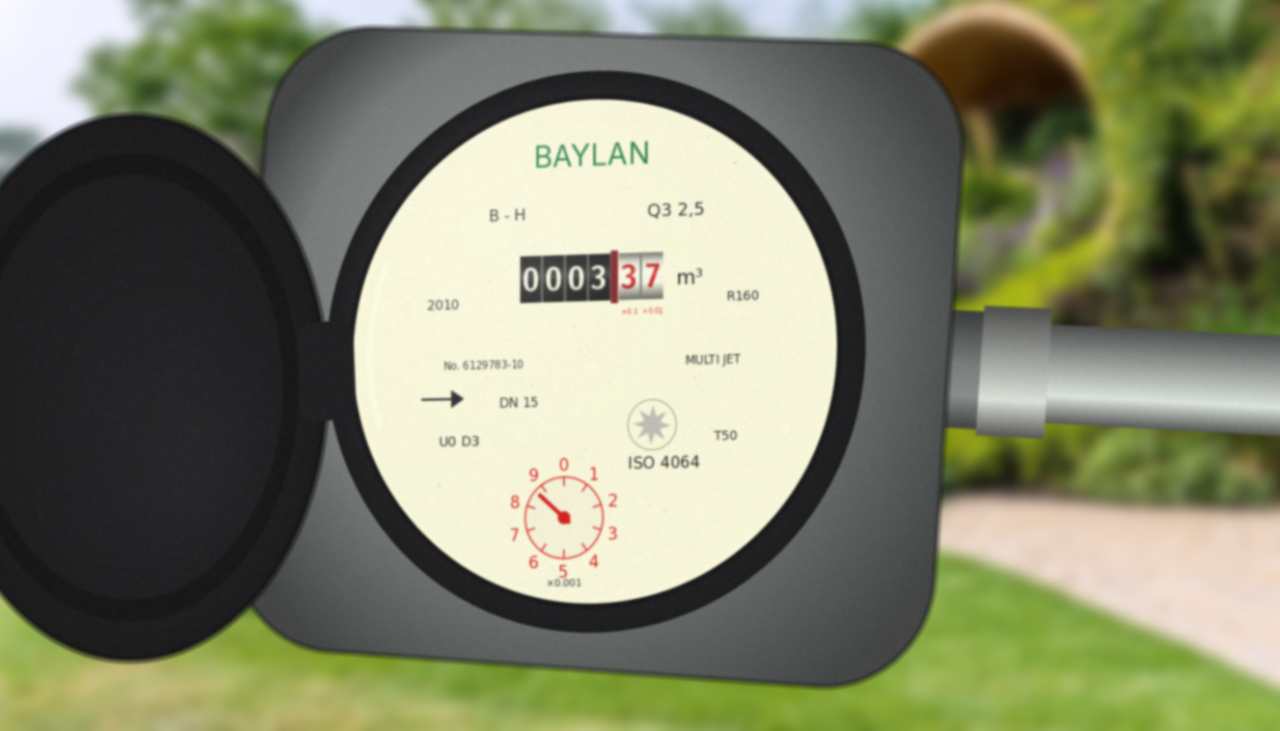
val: 3.378 (m³)
